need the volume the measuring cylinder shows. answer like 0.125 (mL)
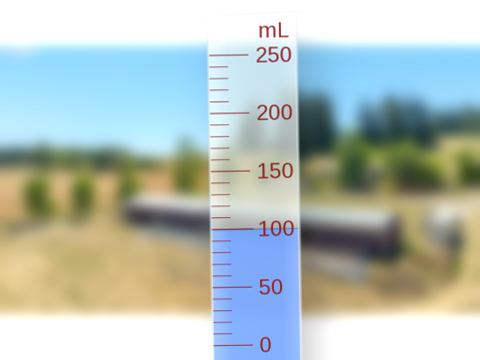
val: 100 (mL)
